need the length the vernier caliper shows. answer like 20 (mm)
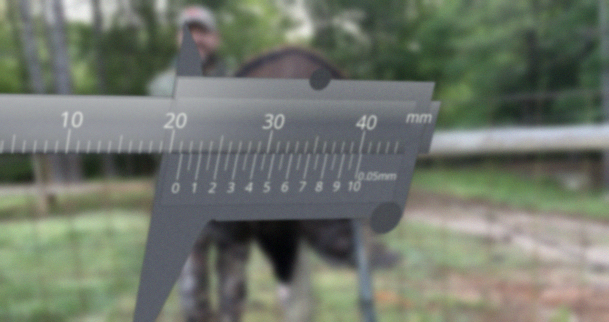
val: 21.2 (mm)
